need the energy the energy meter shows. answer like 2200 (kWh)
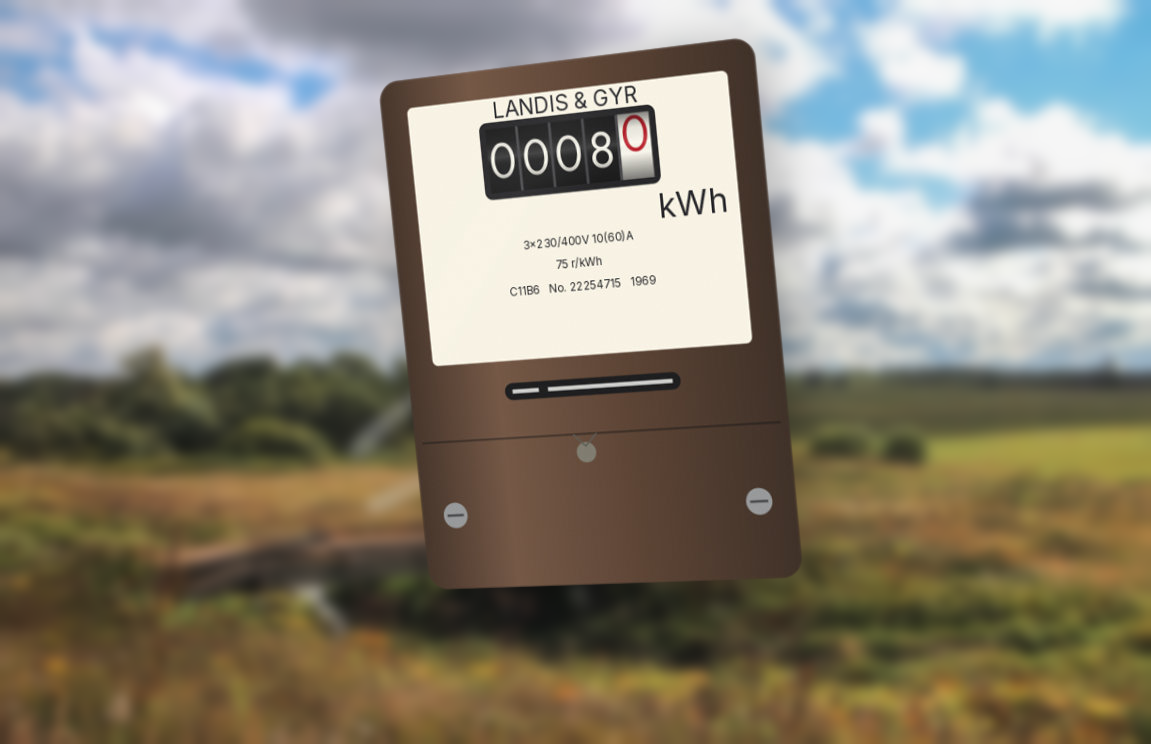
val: 8.0 (kWh)
